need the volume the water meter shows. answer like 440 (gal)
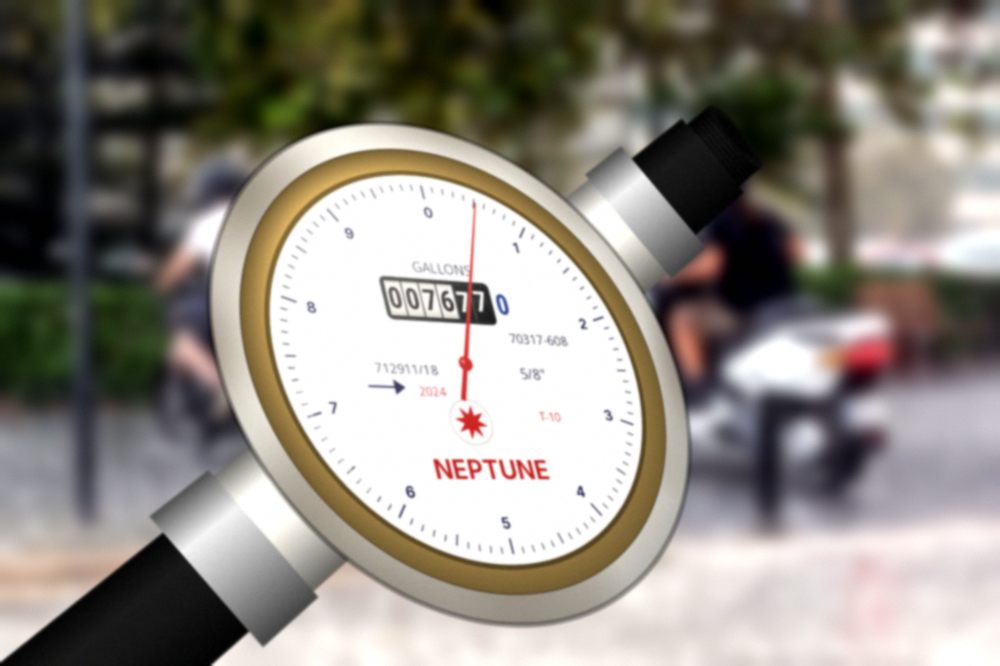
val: 76770.5 (gal)
